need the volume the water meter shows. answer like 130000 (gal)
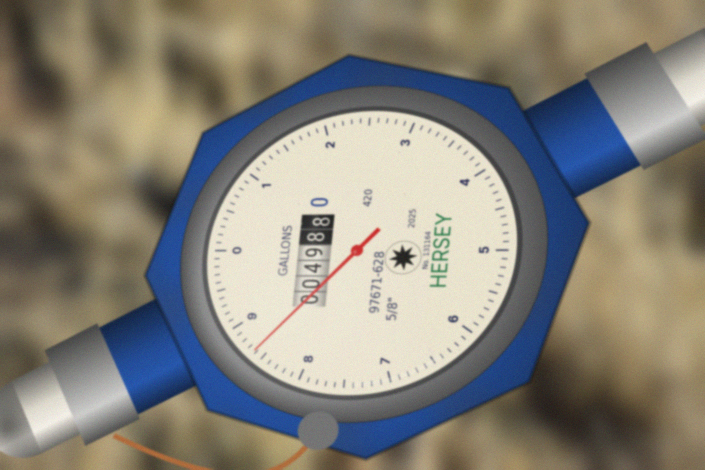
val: 49878.6 (gal)
